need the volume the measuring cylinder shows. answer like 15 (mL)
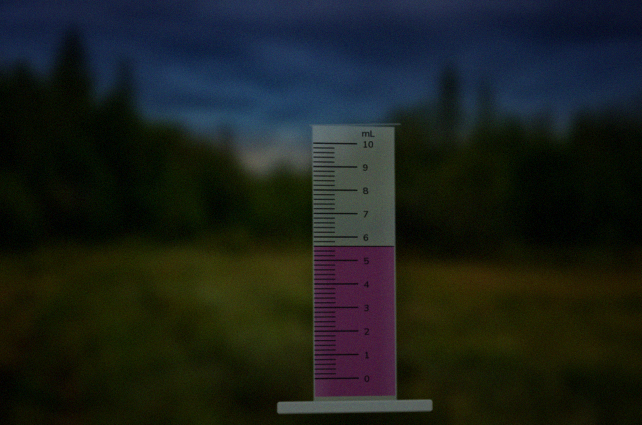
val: 5.6 (mL)
